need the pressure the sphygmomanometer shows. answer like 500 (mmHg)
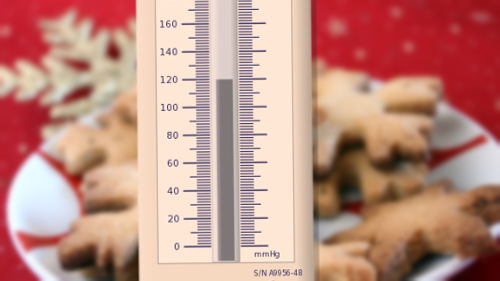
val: 120 (mmHg)
